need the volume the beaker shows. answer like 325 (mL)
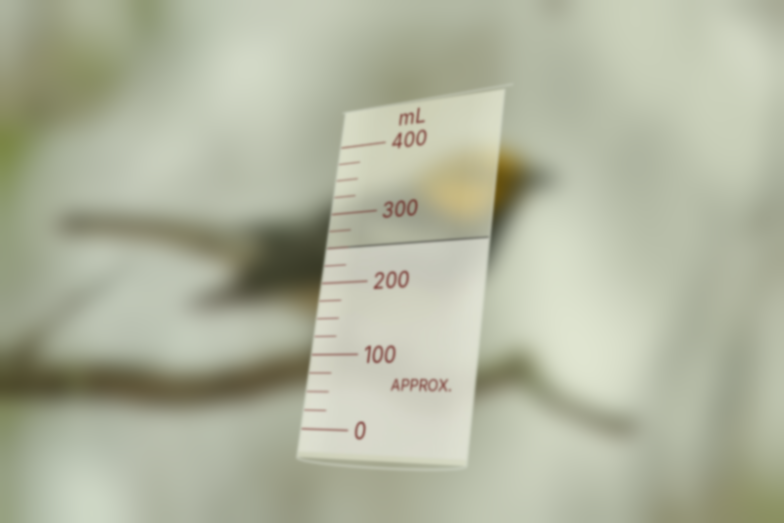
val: 250 (mL)
